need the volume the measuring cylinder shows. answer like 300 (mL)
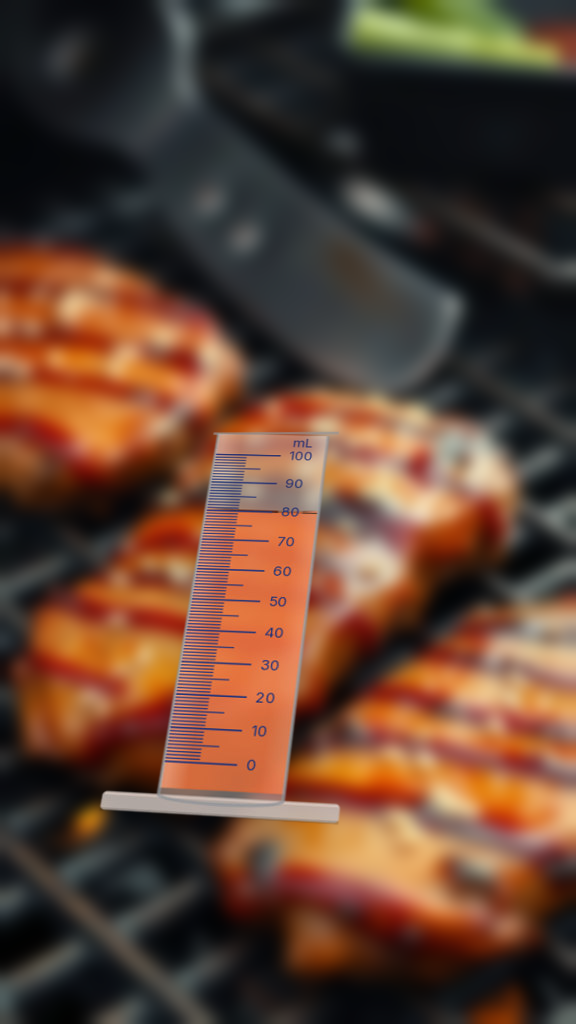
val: 80 (mL)
